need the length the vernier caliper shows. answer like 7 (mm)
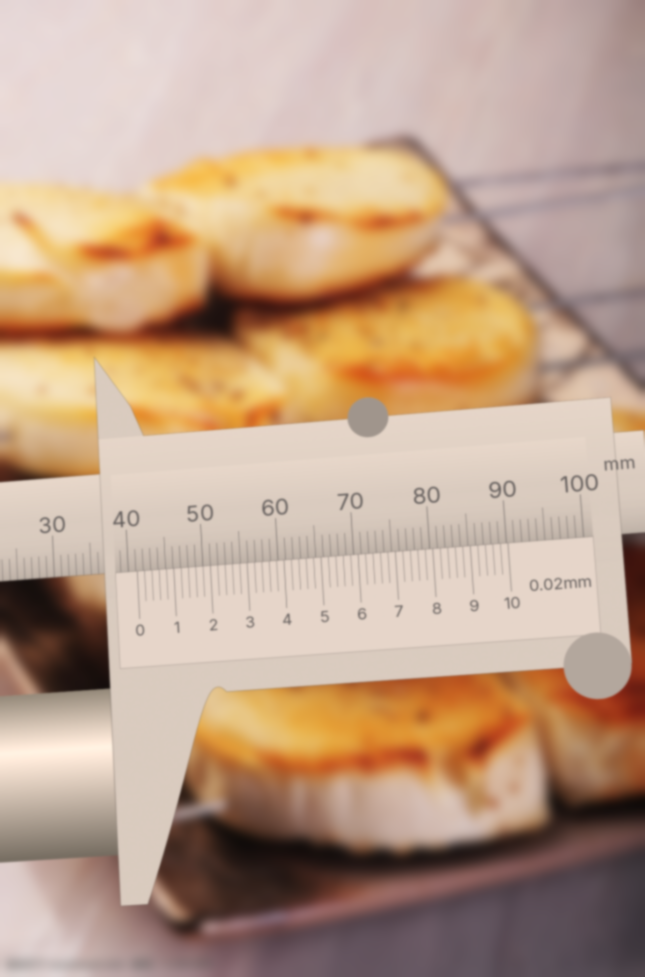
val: 41.2 (mm)
